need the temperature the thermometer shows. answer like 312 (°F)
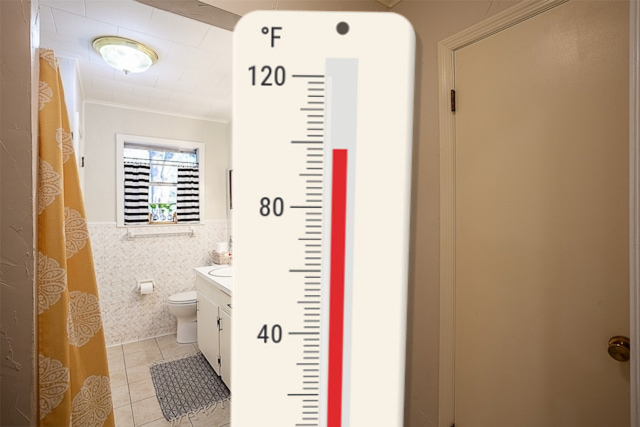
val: 98 (°F)
